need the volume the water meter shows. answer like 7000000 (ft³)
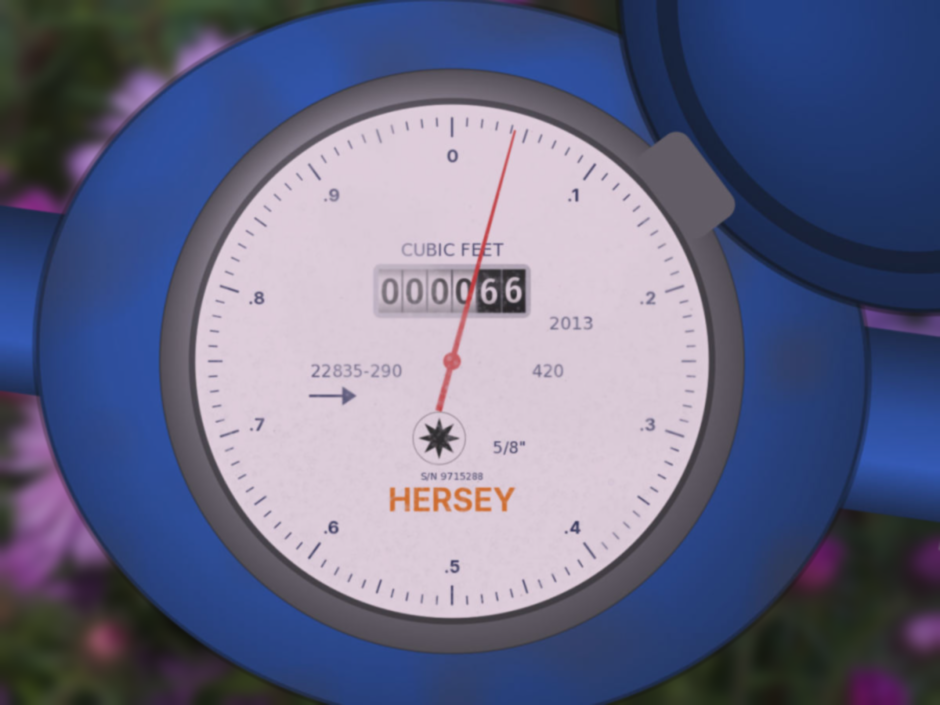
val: 66.04 (ft³)
